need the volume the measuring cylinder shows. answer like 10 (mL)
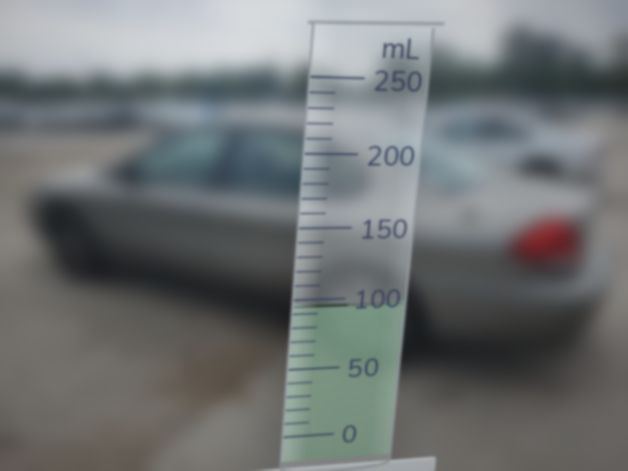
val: 95 (mL)
